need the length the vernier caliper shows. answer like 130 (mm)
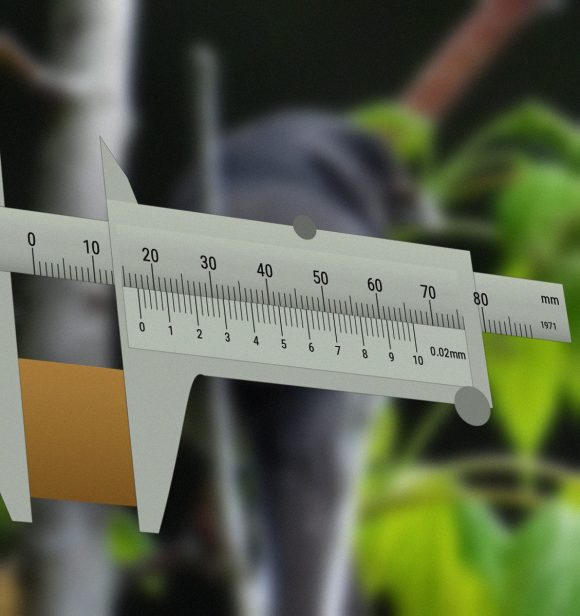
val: 17.2 (mm)
